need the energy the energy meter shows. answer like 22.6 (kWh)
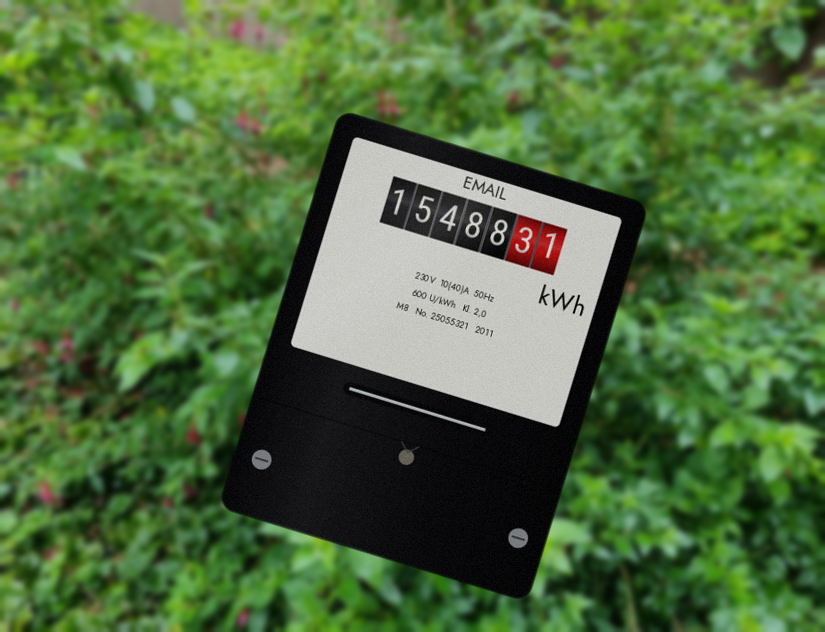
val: 15488.31 (kWh)
